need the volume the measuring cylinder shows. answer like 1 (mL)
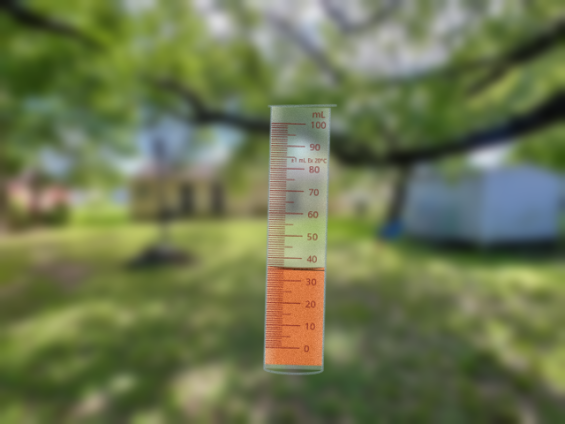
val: 35 (mL)
